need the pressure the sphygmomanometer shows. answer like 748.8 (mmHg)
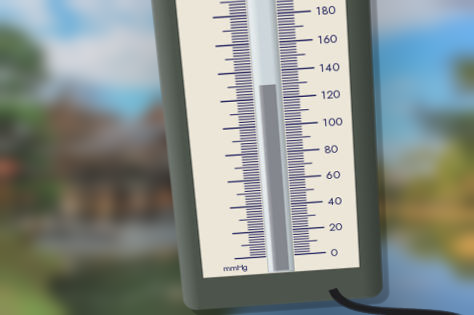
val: 130 (mmHg)
